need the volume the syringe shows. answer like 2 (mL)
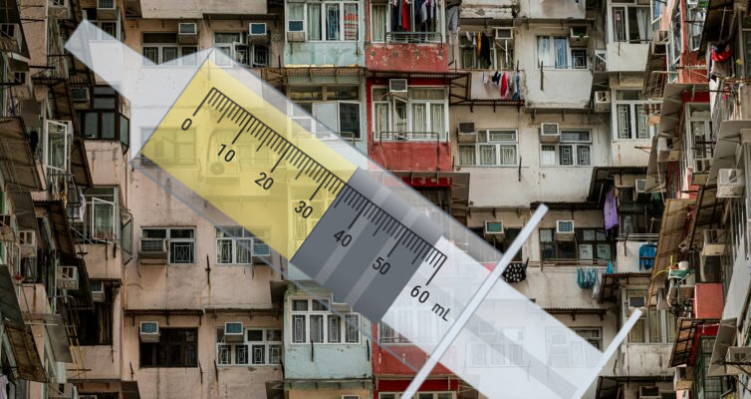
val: 34 (mL)
